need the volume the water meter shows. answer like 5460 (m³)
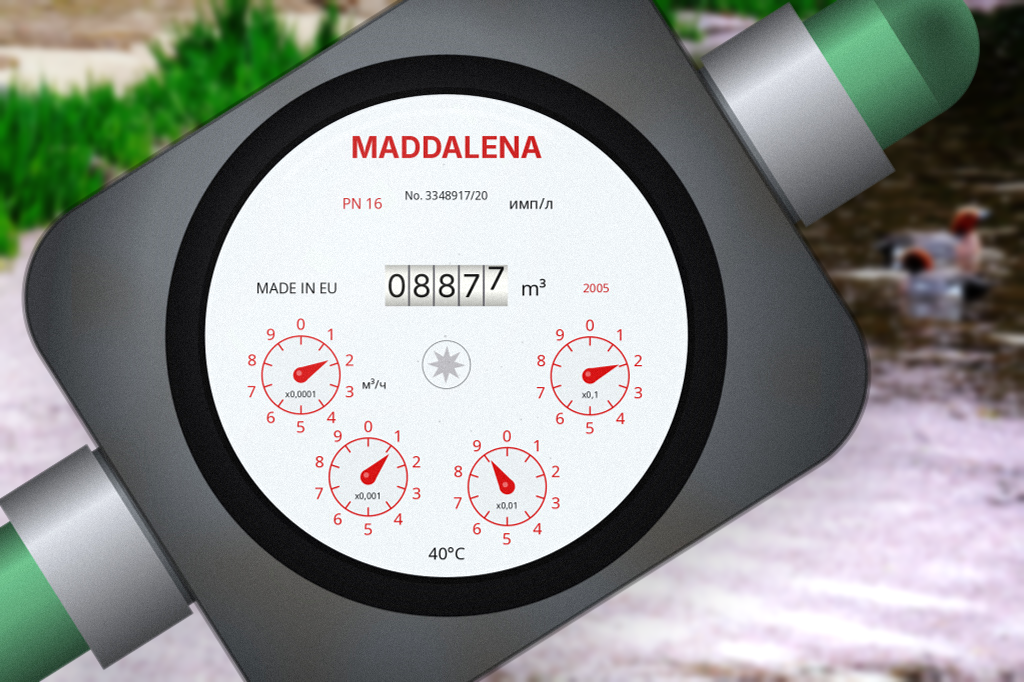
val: 8877.1911 (m³)
